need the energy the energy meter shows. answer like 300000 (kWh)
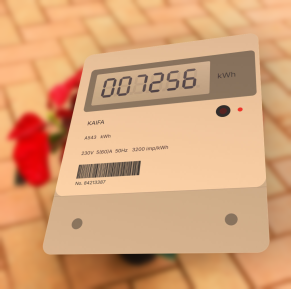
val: 7256 (kWh)
